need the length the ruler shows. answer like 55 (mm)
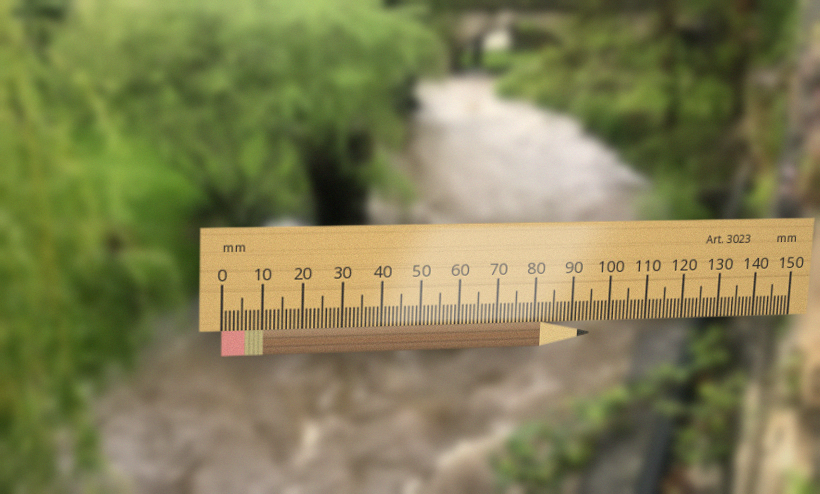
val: 95 (mm)
